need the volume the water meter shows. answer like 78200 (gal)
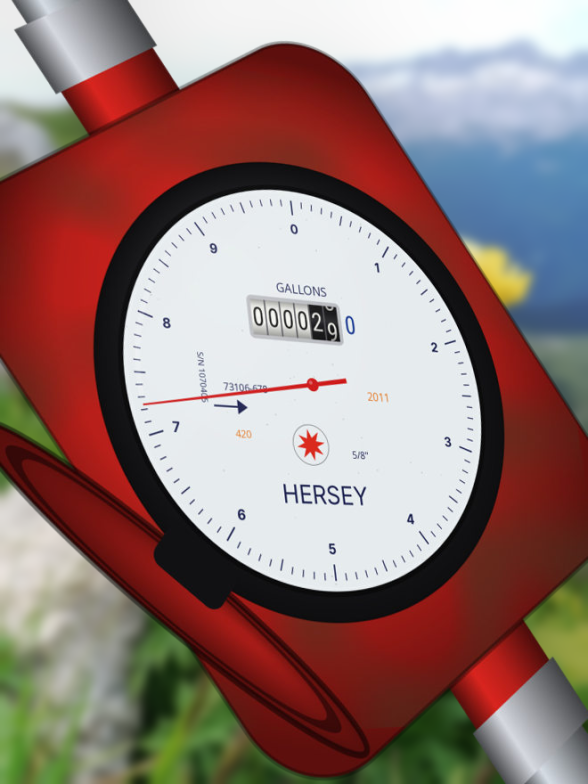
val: 287.2 (gal)
